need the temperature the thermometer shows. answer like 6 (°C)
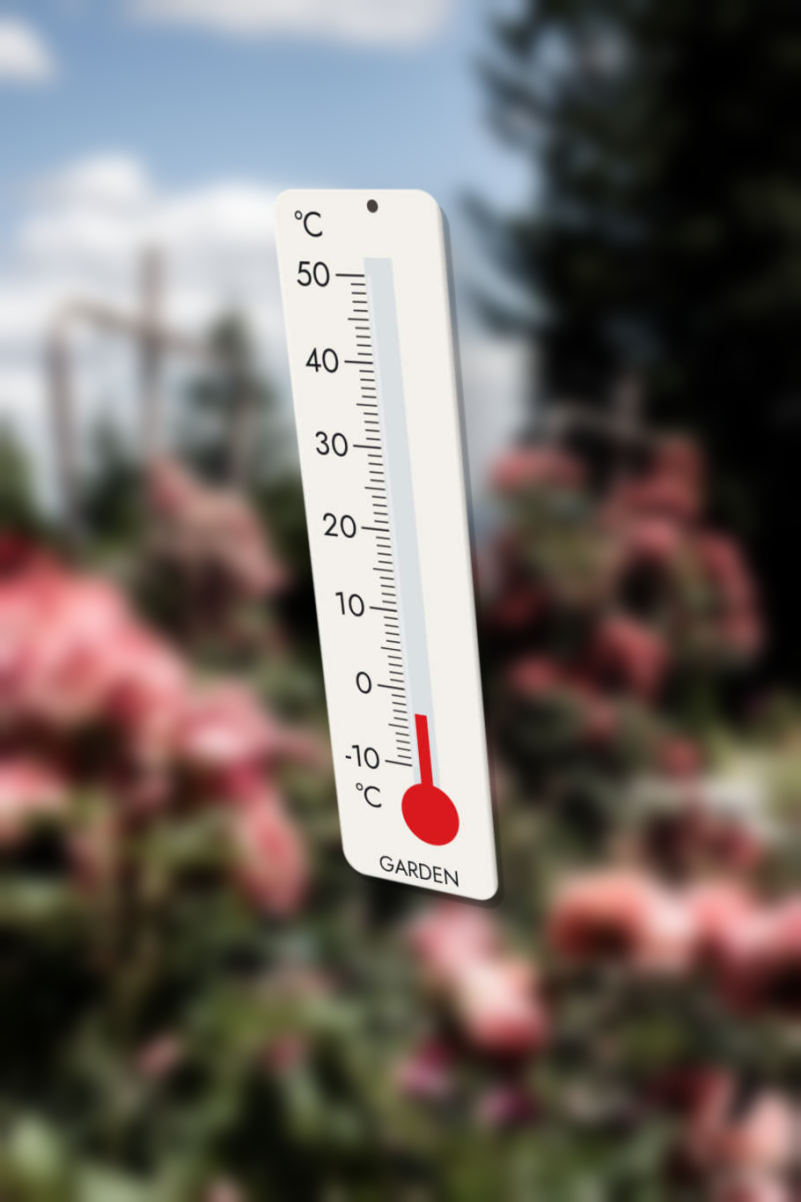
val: -3 (°C)
